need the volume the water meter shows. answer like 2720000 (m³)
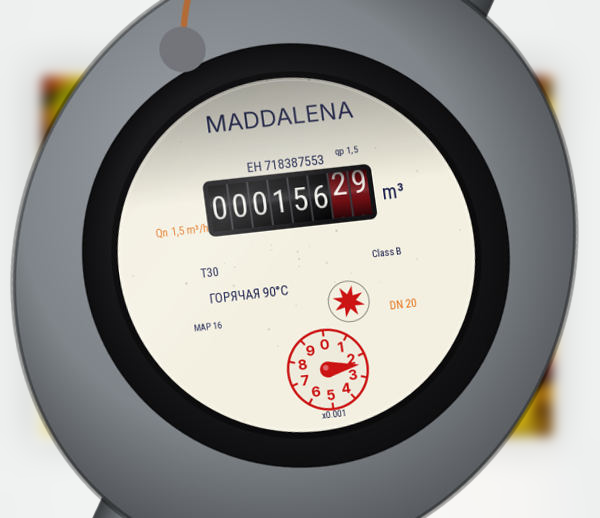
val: 156.292 (m³)
